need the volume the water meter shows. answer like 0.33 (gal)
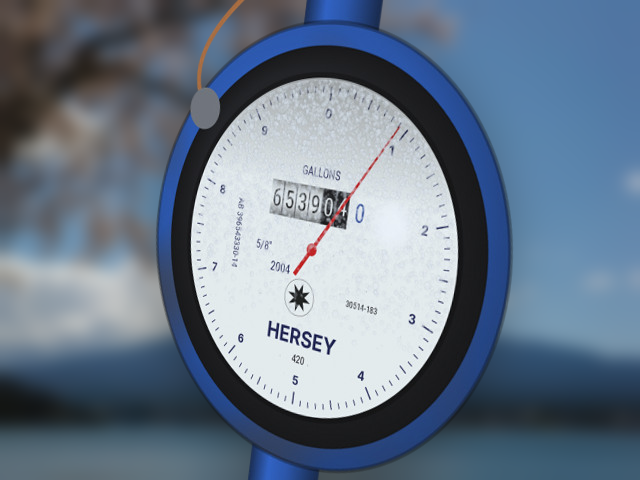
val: 6539040.9 (gal)
